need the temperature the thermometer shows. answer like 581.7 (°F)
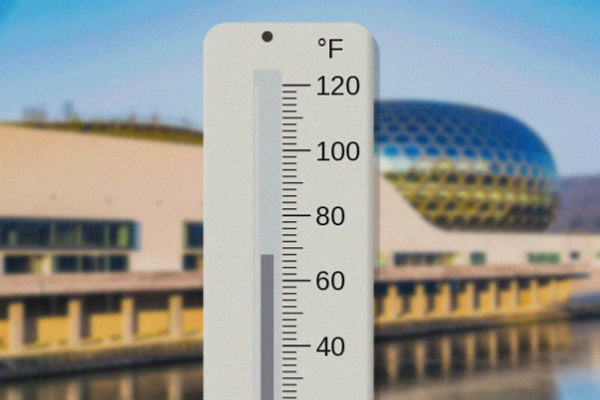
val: 68 (°F)
